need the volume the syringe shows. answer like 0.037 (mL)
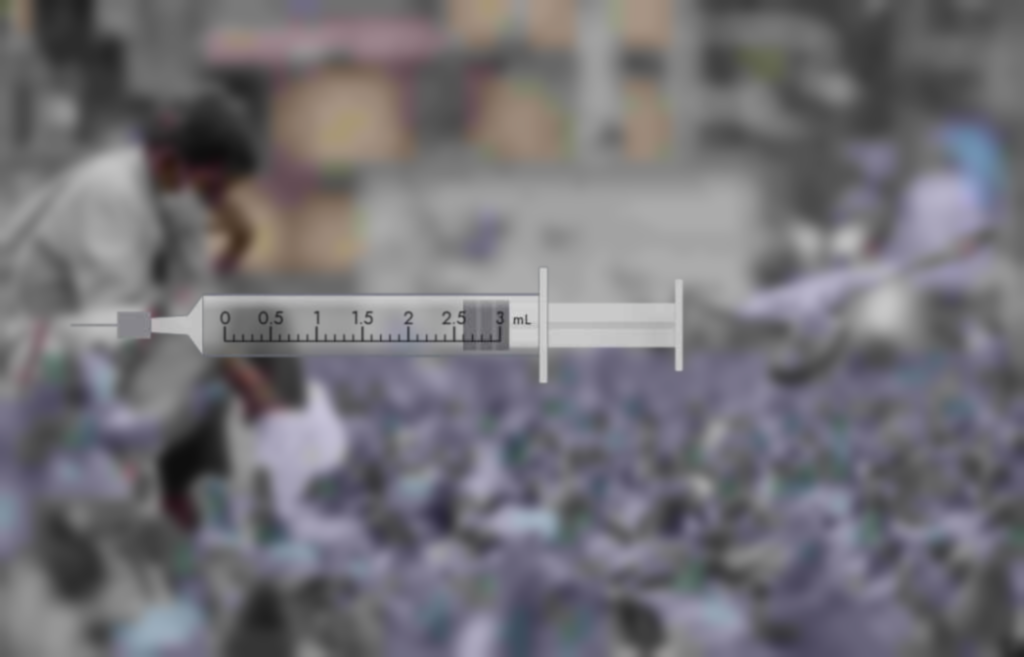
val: 2.6 (mL)
